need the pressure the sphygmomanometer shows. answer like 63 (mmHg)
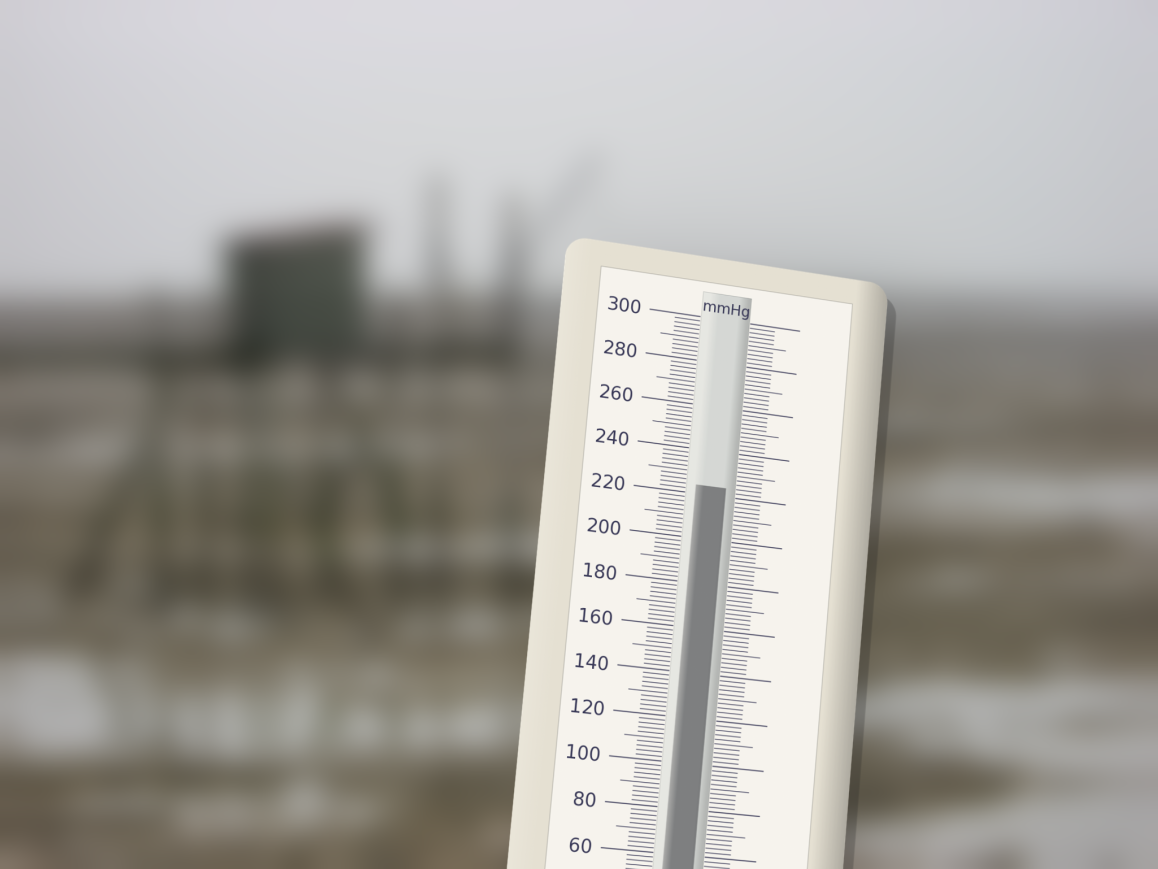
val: 224 (mmHg)
